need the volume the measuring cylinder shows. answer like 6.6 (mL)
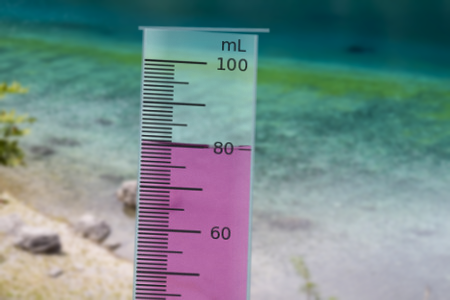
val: 80 (mL)
